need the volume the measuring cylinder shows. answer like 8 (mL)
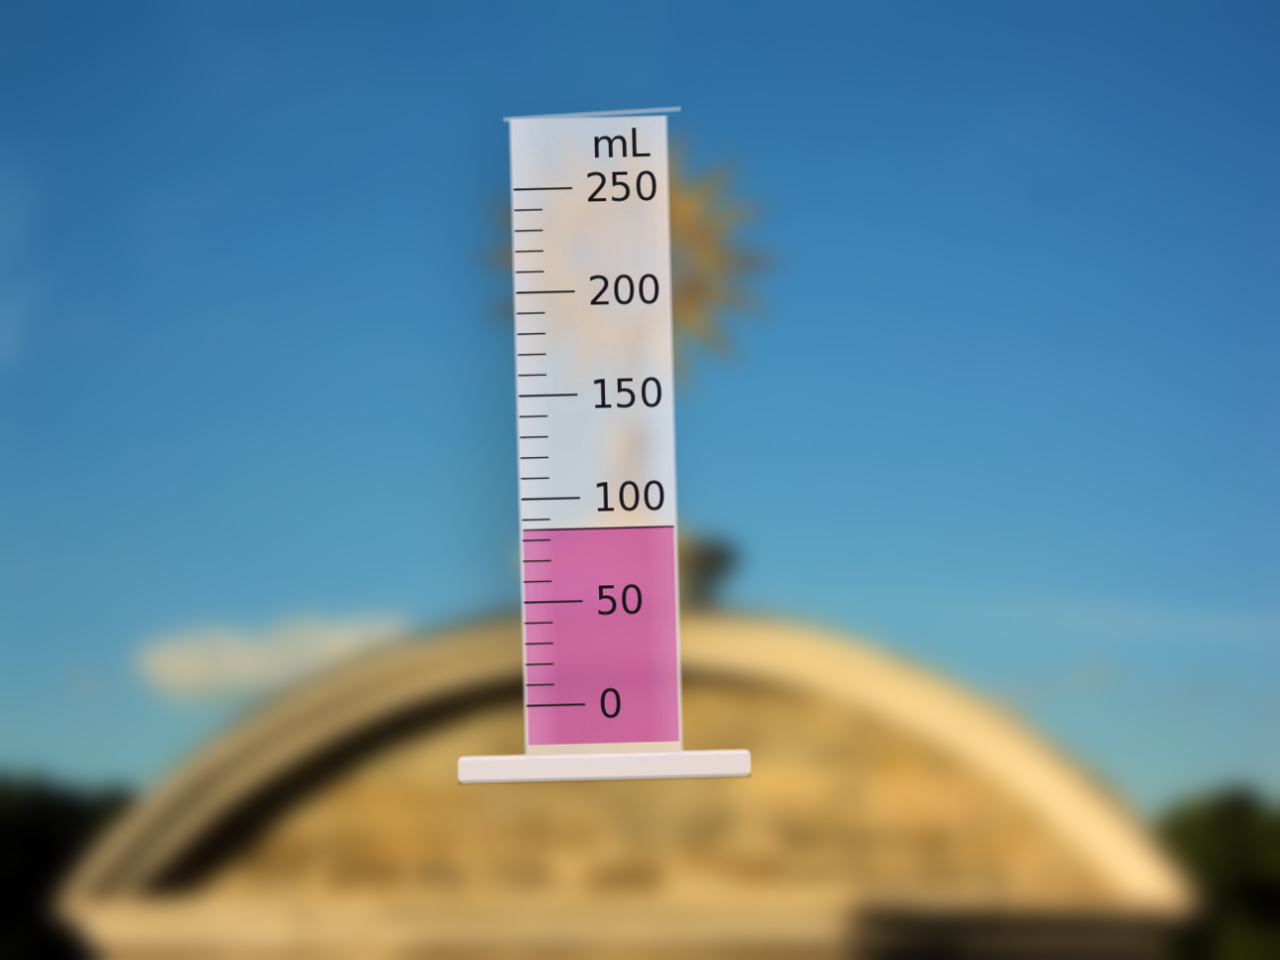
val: 85 (mL)
